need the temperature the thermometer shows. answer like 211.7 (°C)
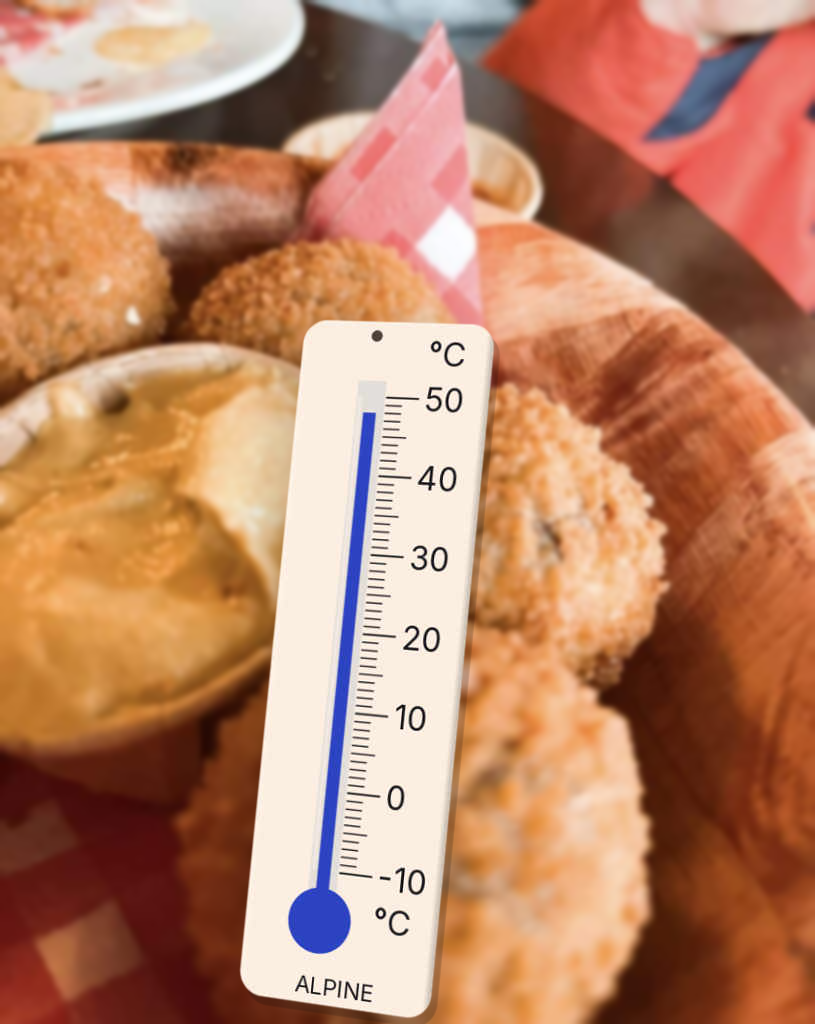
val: 48 (°C)
